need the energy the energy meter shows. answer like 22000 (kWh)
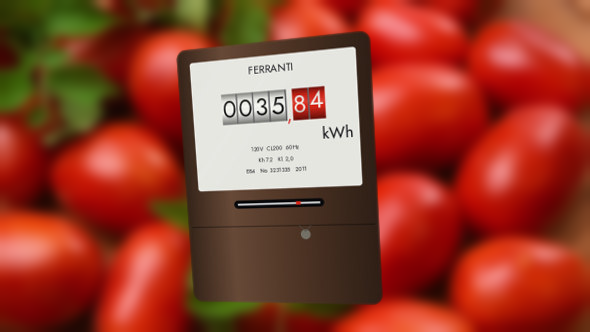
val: 35.84 (kWh)
